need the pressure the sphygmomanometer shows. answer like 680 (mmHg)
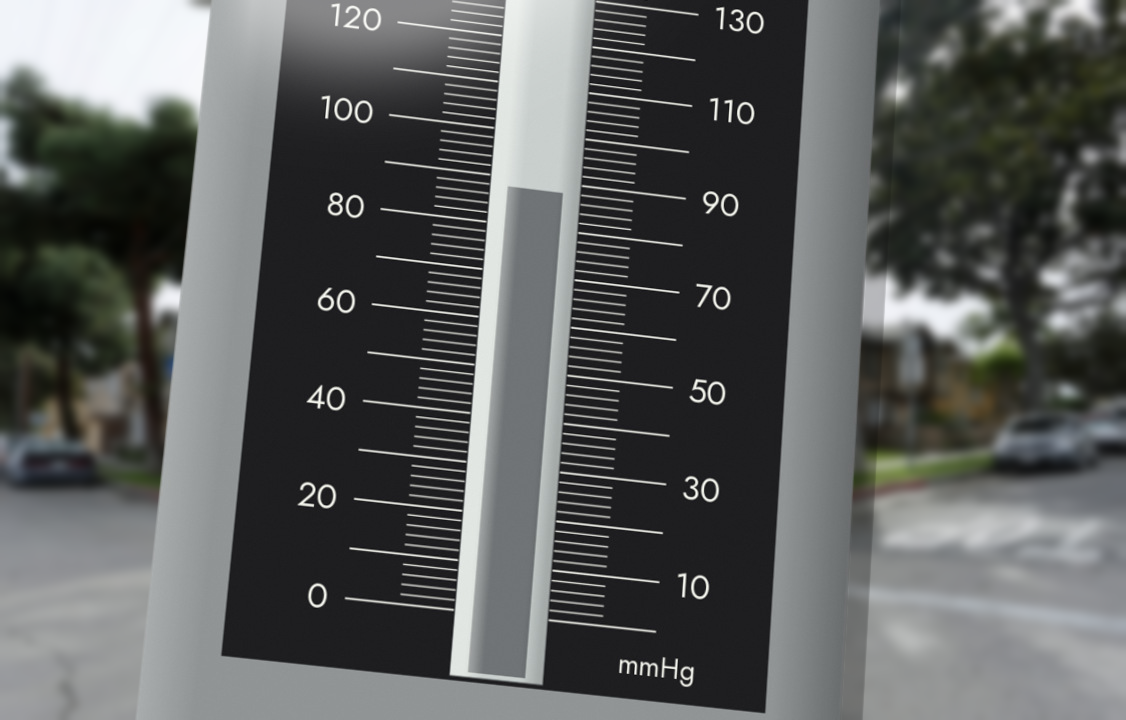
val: 88 (mmHg)
